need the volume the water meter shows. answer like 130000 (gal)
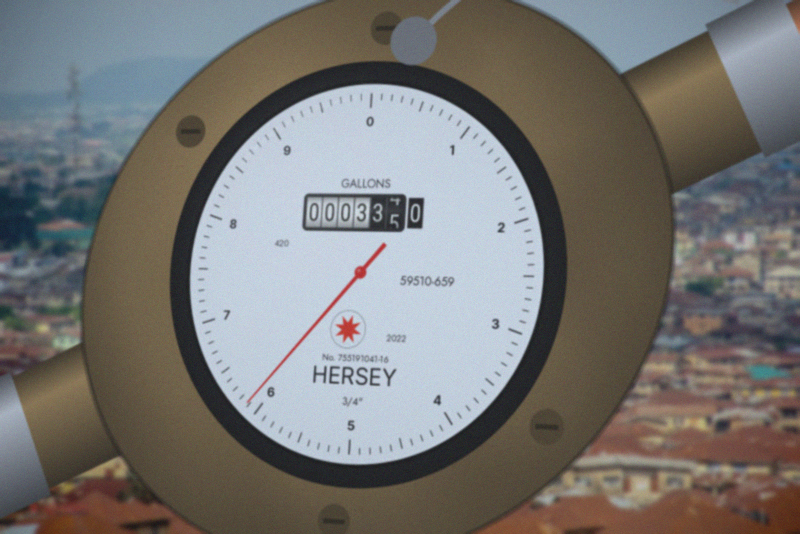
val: 3346.1 (gal)
